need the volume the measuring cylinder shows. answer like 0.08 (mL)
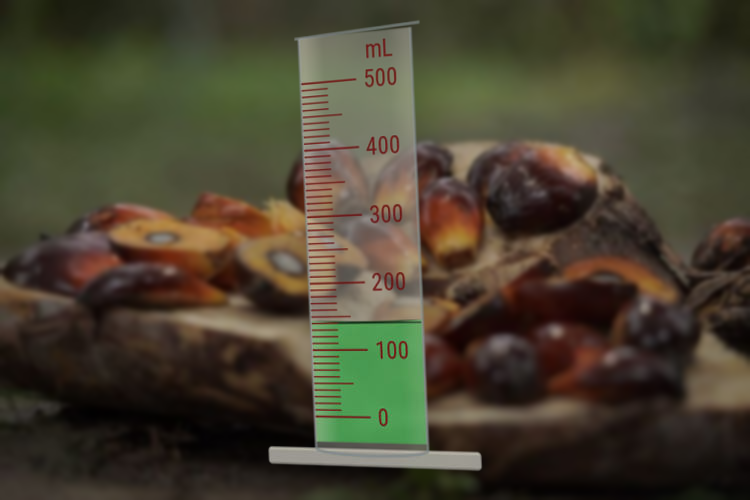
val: 140 (mL)
